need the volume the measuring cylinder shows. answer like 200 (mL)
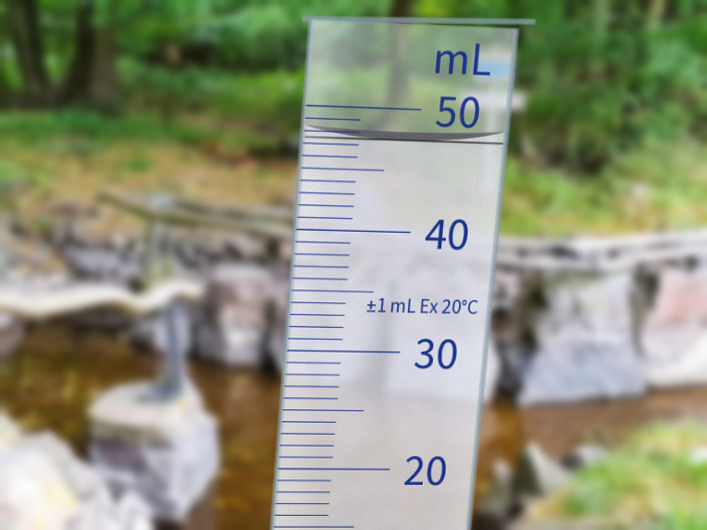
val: 47.5 (mL)
